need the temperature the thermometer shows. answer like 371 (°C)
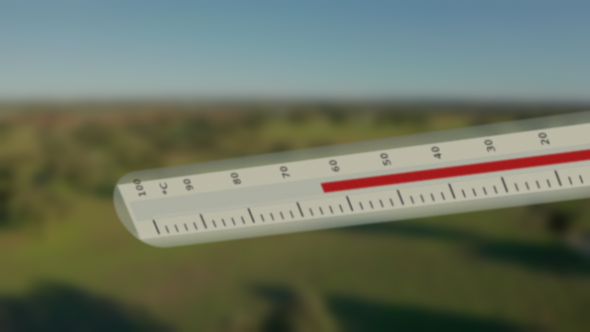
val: 64 (°C)
